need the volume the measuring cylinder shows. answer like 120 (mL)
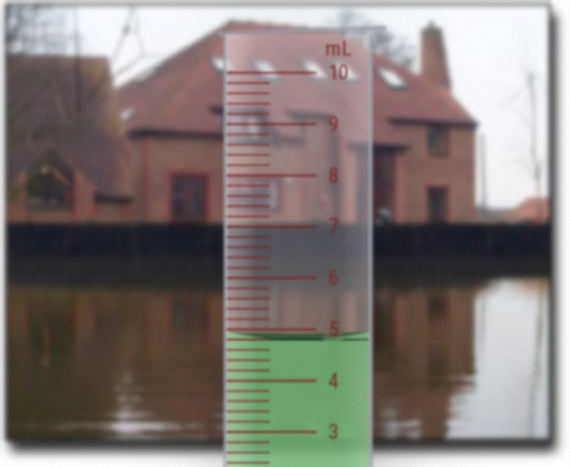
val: 4.8 (mL)
